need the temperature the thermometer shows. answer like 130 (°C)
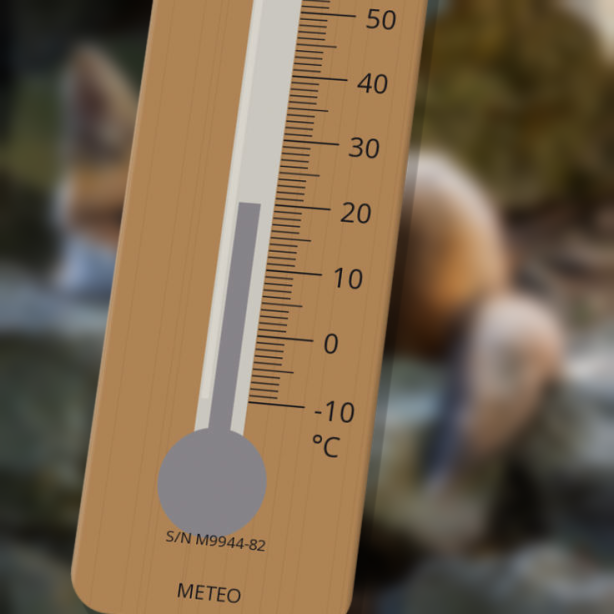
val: 20 (°C)
